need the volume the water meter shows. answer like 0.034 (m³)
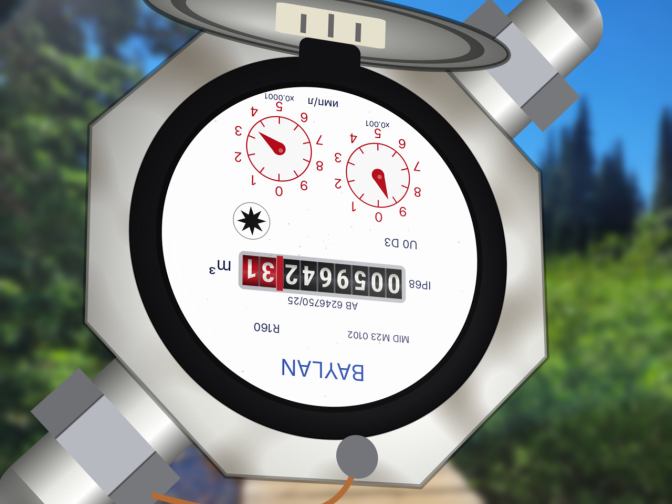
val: 59642.3093 (m³)
